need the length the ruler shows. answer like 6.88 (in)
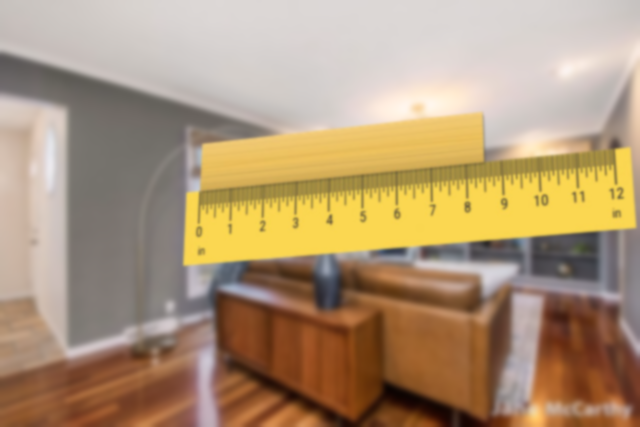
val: 8.5 (in)
